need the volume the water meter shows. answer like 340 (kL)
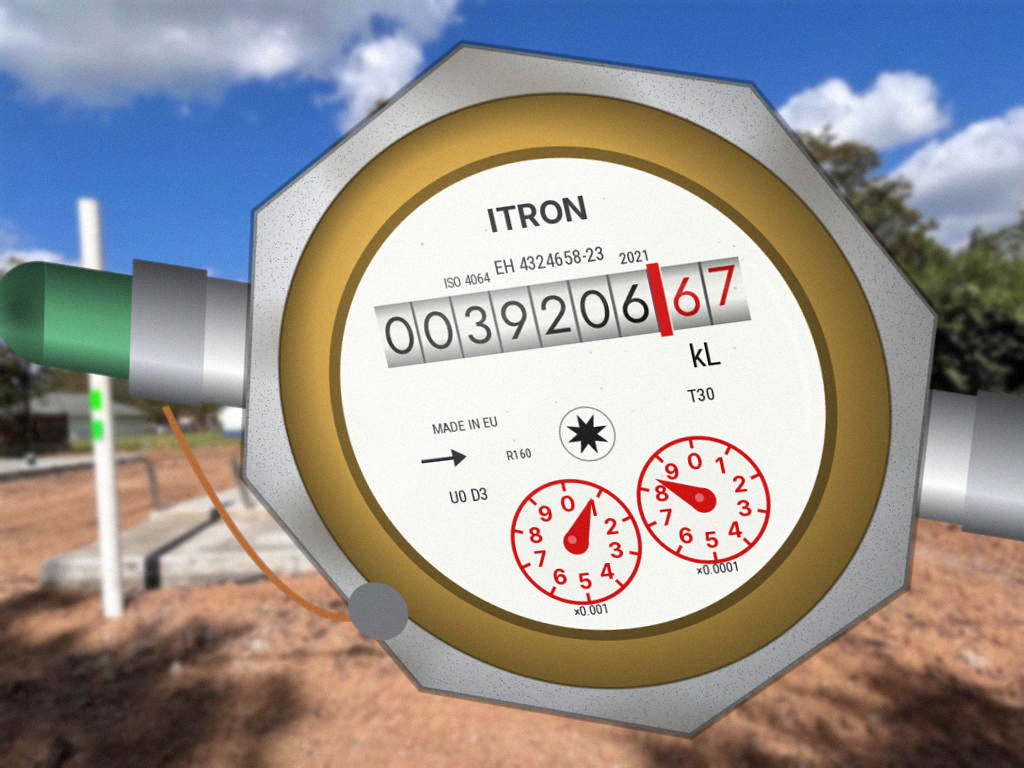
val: 39206.6708 (kL)
